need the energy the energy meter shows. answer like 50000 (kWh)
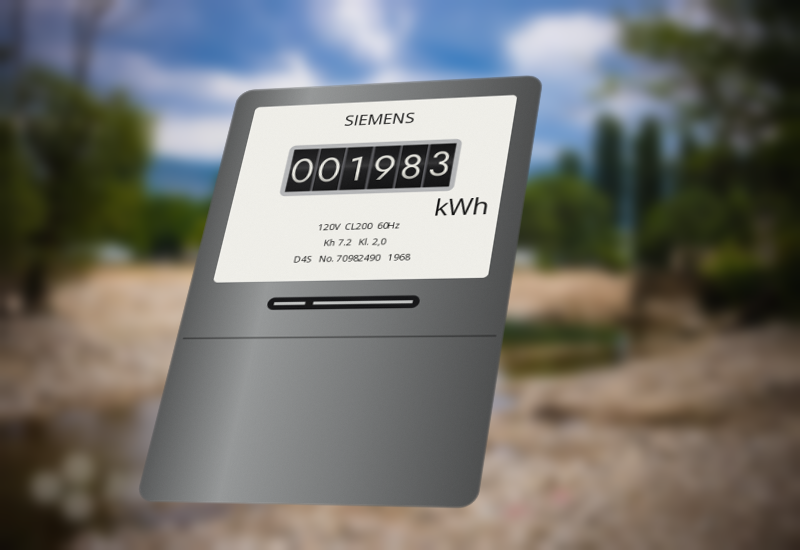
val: 1983 (kWh)
